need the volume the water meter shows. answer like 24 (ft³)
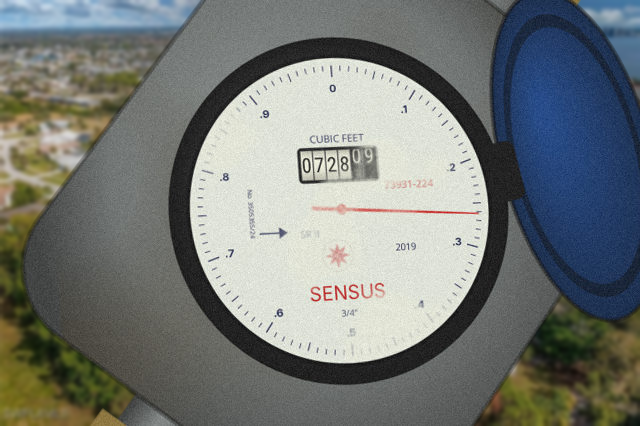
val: 72809.26 (ft³)
